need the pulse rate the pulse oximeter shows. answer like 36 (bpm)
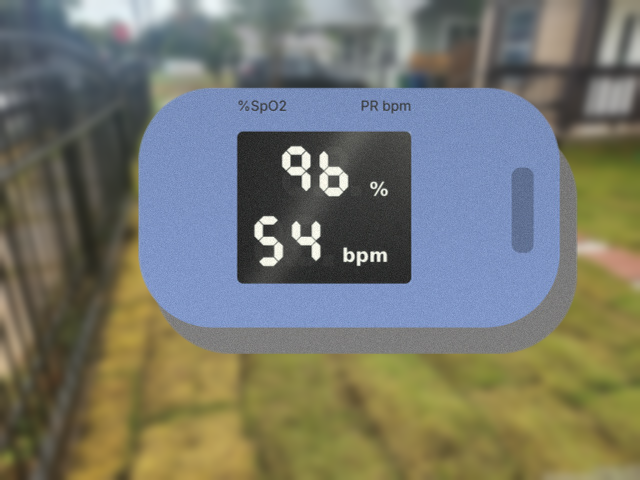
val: 54 (bpm)
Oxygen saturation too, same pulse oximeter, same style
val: 96 (%)
